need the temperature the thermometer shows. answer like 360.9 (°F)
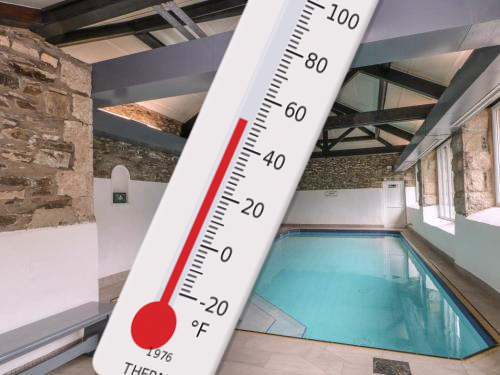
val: 50 (°F)
